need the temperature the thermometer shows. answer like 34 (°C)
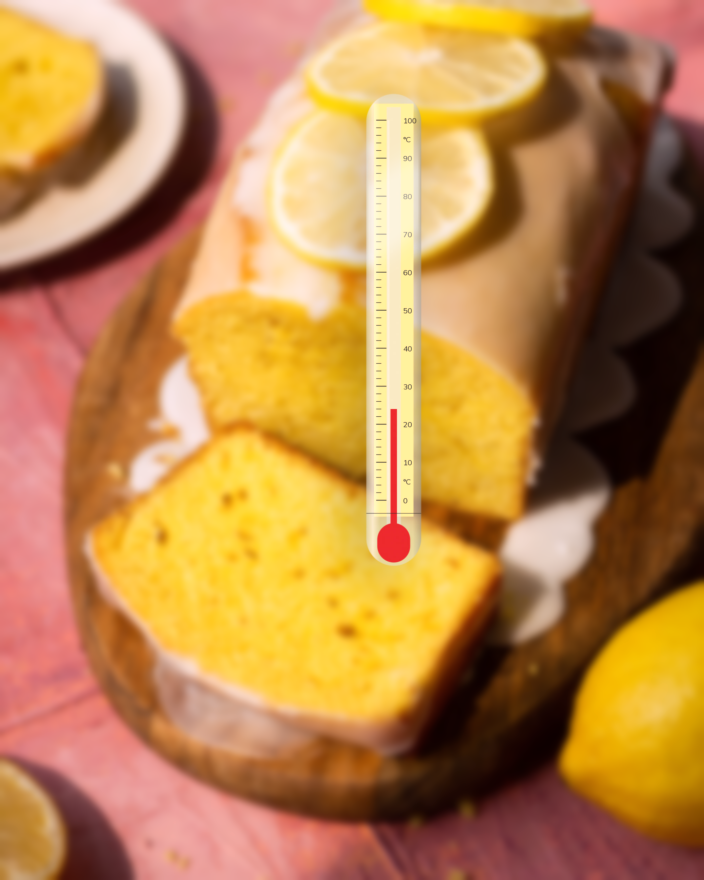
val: 24 (°C)
